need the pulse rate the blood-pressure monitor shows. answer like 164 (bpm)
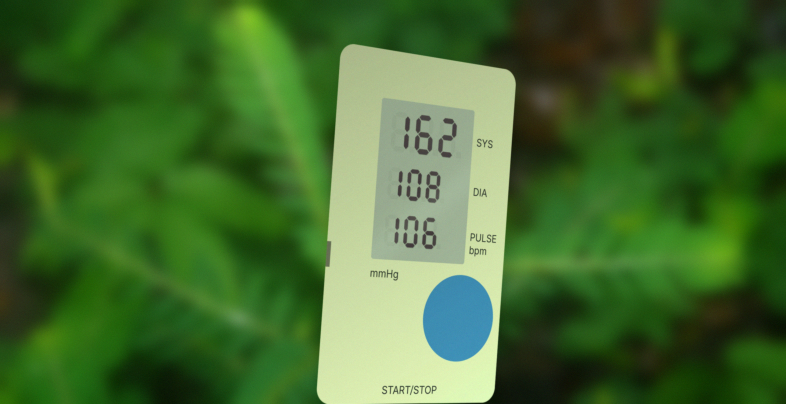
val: 106 (bpm)
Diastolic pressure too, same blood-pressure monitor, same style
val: 108 (mmHg)
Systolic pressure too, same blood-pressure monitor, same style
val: 162 (mmHg)
